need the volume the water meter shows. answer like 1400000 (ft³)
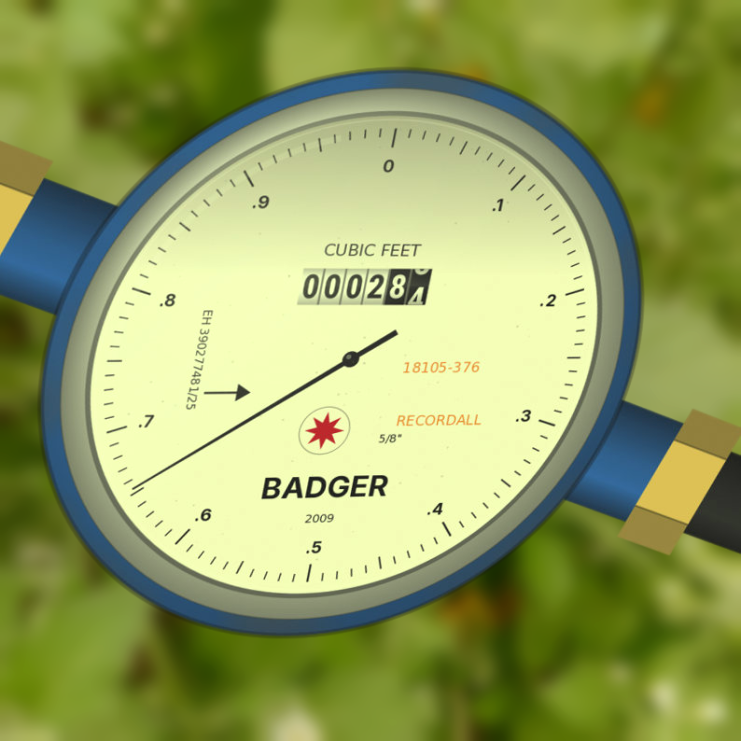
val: 283.65 (ft³)
